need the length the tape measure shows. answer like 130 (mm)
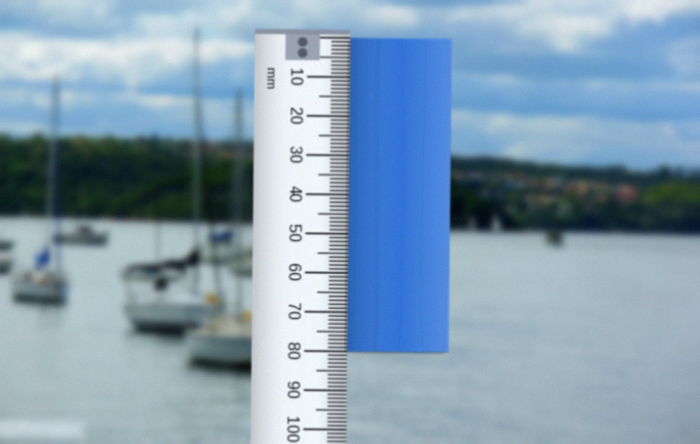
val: 80 (mm)
